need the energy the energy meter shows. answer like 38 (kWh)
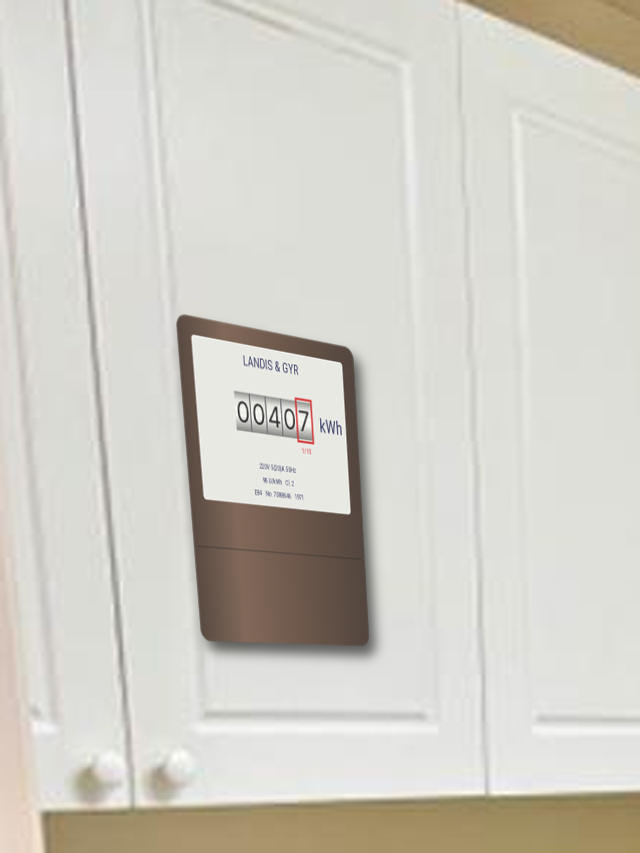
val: 40.7 (kWh)
